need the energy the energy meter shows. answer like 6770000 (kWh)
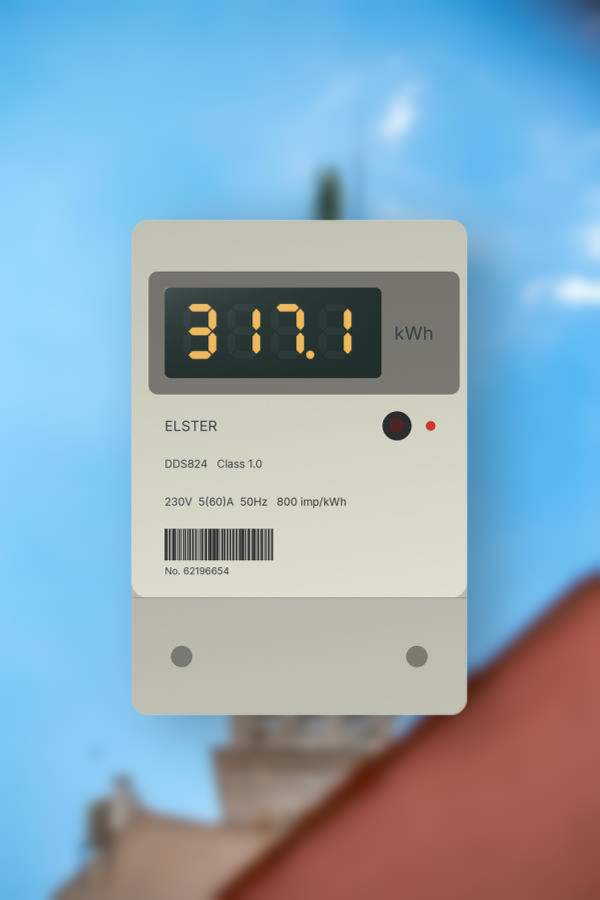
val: 317.1 (kWh)
